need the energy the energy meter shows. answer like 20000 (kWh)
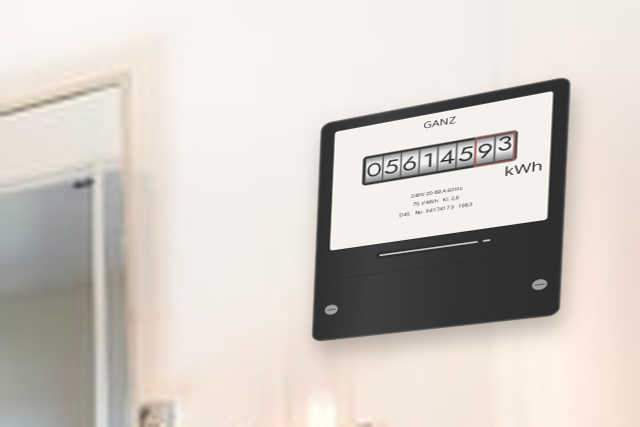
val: 56145.93 (kWh)
